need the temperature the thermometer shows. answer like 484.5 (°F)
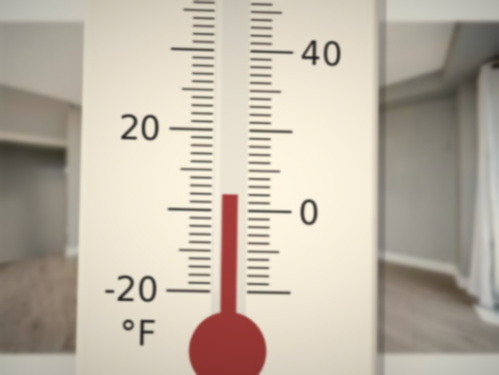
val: 4 (°F)
